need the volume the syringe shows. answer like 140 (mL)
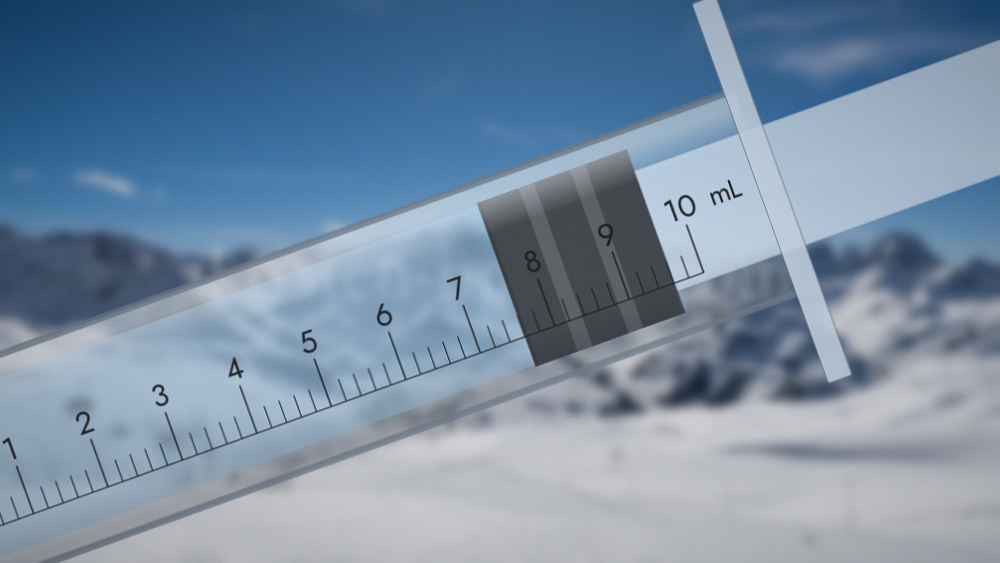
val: 7.6 (mL)
